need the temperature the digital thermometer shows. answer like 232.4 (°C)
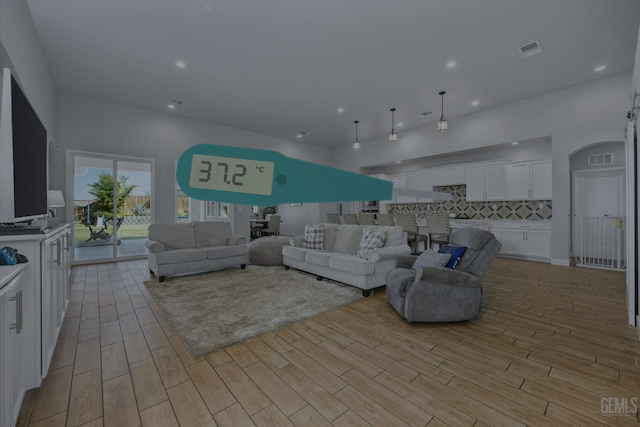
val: 37.2 (°C)
